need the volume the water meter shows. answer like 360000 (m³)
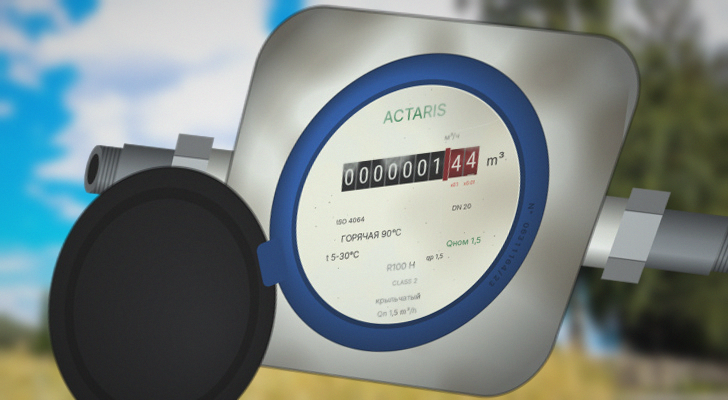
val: 1.44 (m³)
